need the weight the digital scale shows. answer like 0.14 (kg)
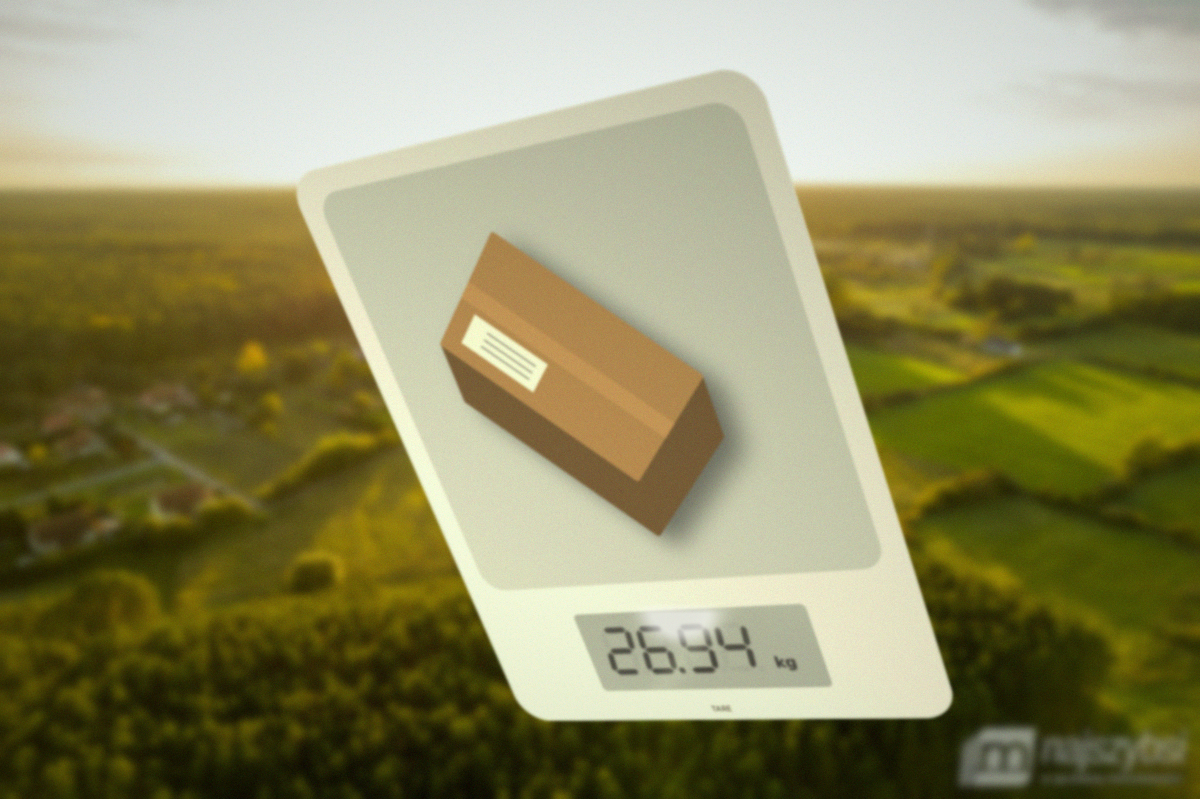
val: 26.94 (kg)
